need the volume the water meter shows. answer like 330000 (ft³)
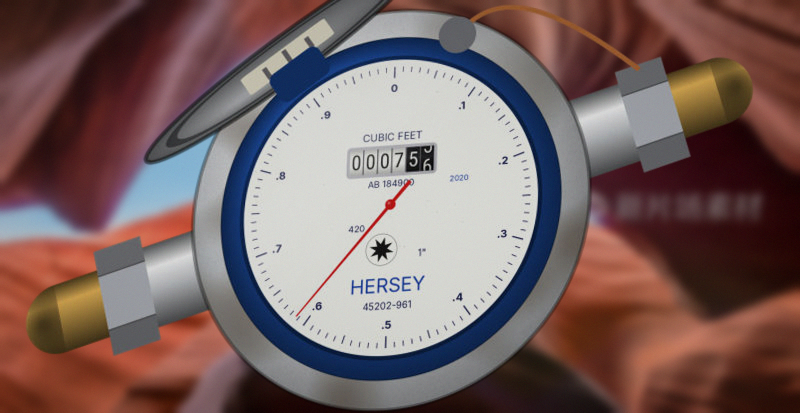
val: 755.61 (ft³)
